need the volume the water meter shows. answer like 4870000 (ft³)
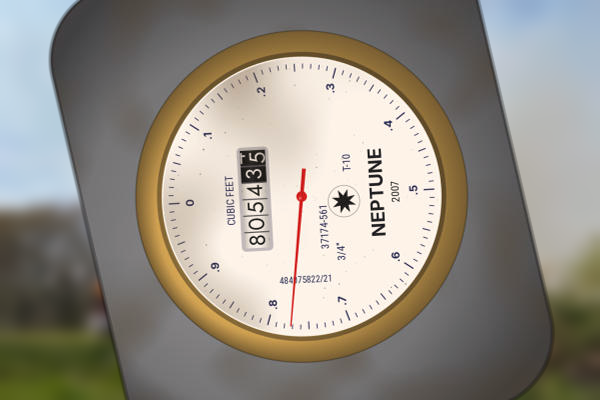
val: 805434.77 (ft³)
